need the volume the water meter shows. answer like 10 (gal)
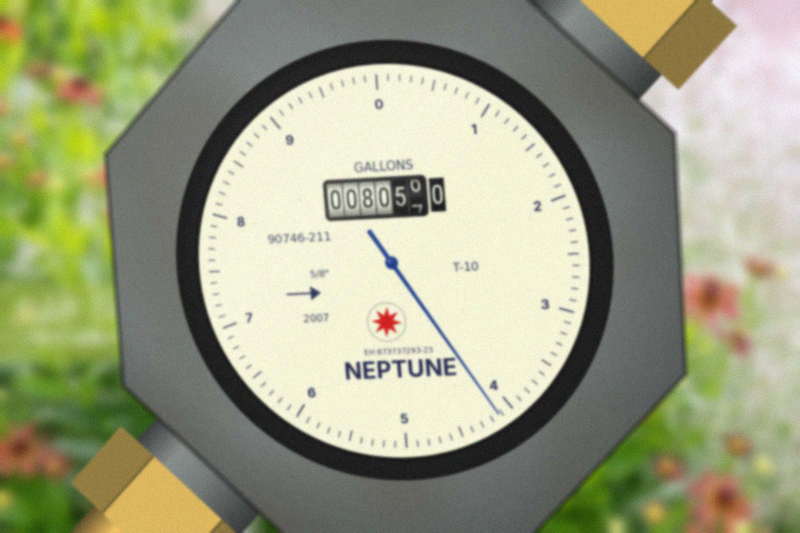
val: 80564.1 (gal)
